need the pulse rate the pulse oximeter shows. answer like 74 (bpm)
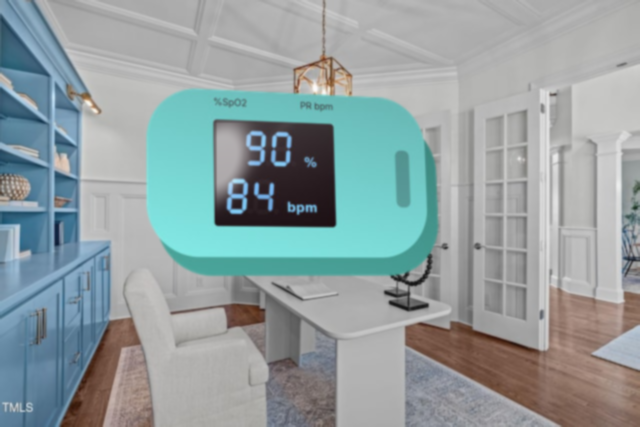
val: 84 (bpm)
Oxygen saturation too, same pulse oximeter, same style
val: 90 (%)
